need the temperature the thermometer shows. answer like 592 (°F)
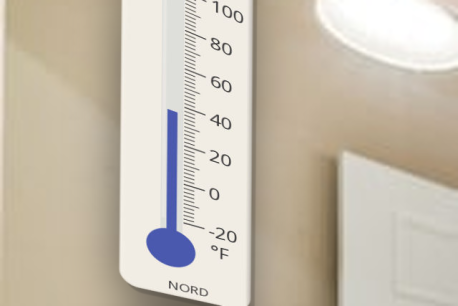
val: 36 (°F)
